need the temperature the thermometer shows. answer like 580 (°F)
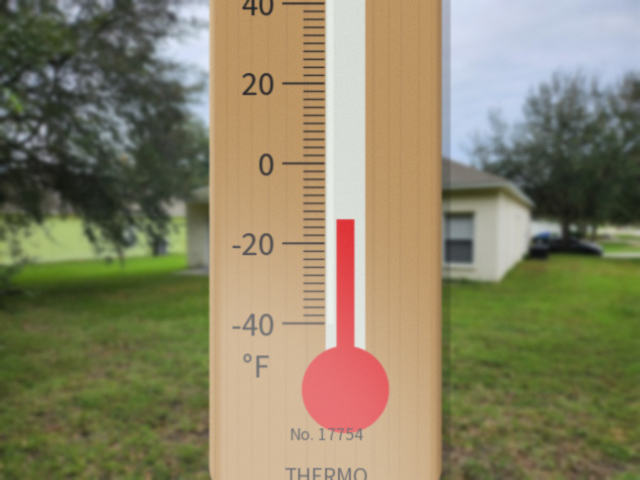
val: -14 (°F)
